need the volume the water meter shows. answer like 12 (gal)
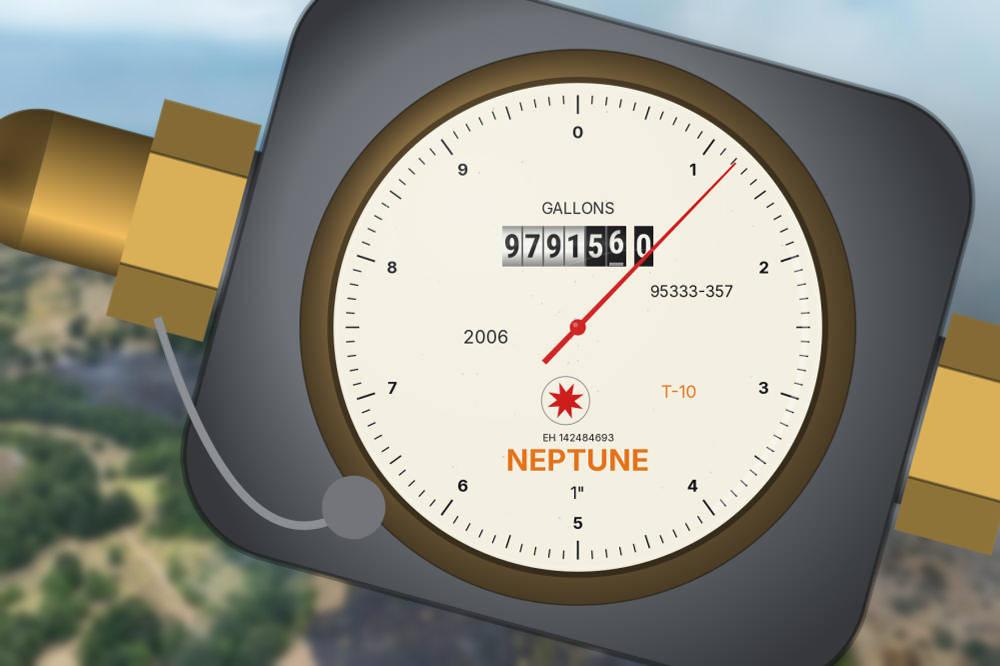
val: 9791561.2 (gal)
